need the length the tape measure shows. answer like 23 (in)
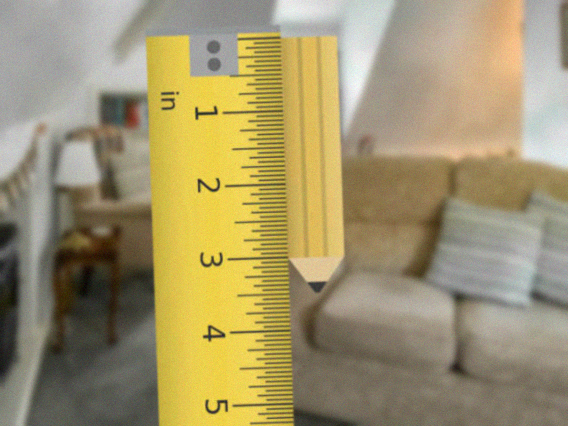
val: 3.5 (in)
